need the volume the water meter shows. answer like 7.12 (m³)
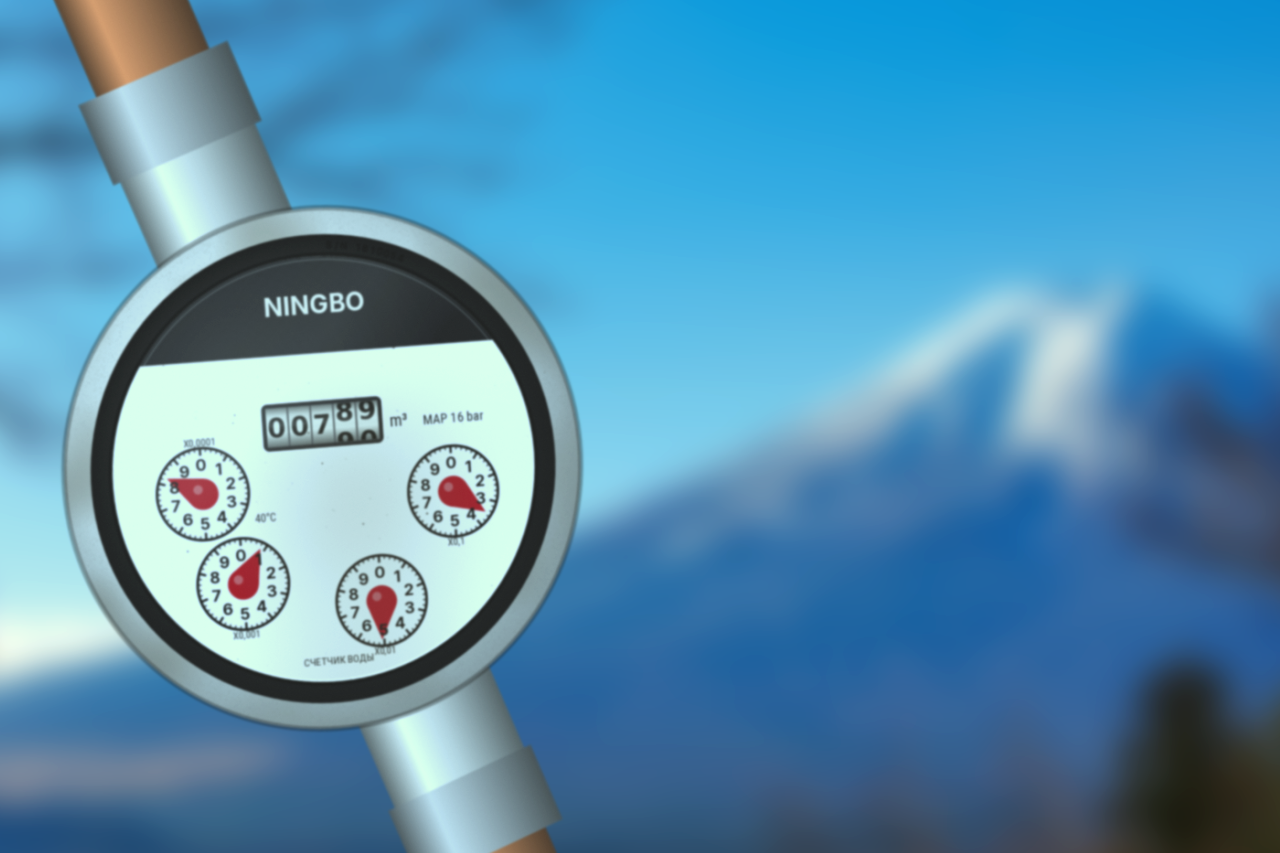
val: 789.3508 (m³)
